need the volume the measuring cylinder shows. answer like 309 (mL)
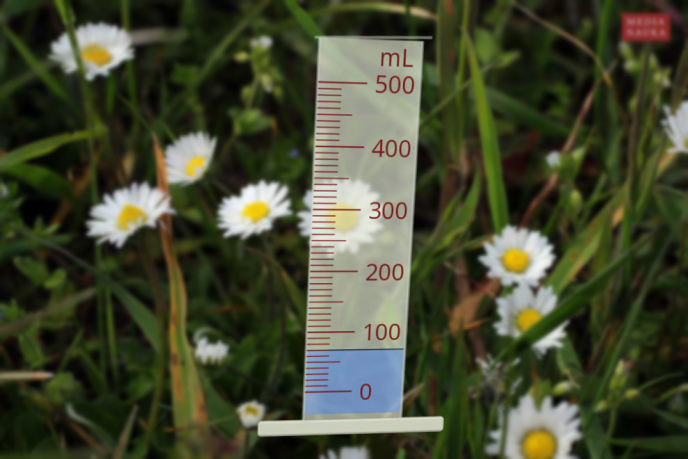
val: 70 (mL)
